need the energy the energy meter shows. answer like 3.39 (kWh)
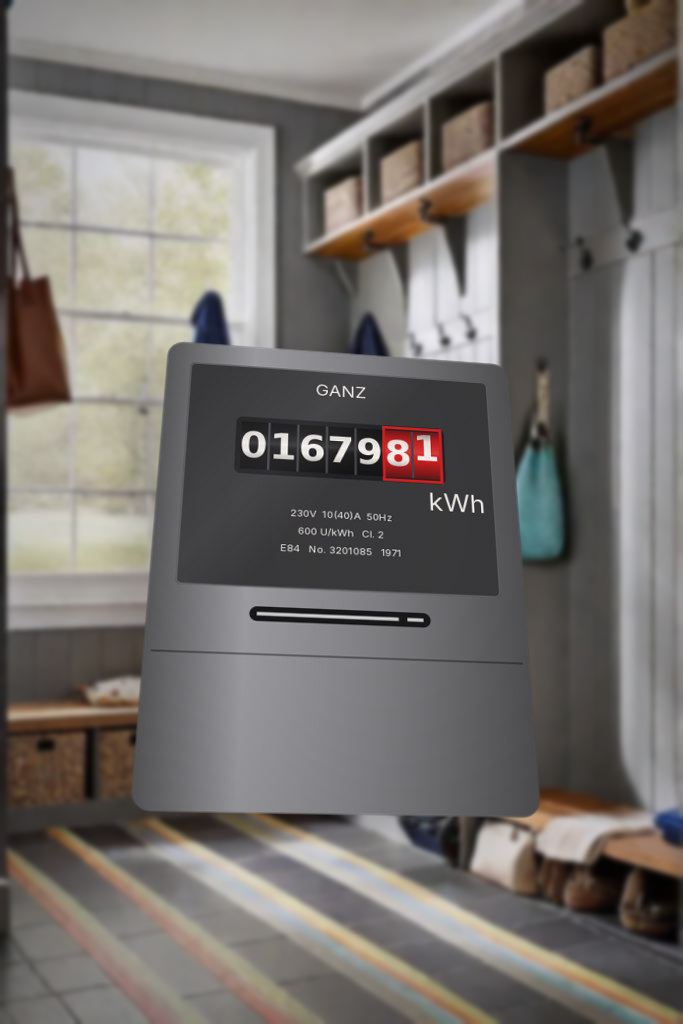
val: 1679.81 (kWh)
